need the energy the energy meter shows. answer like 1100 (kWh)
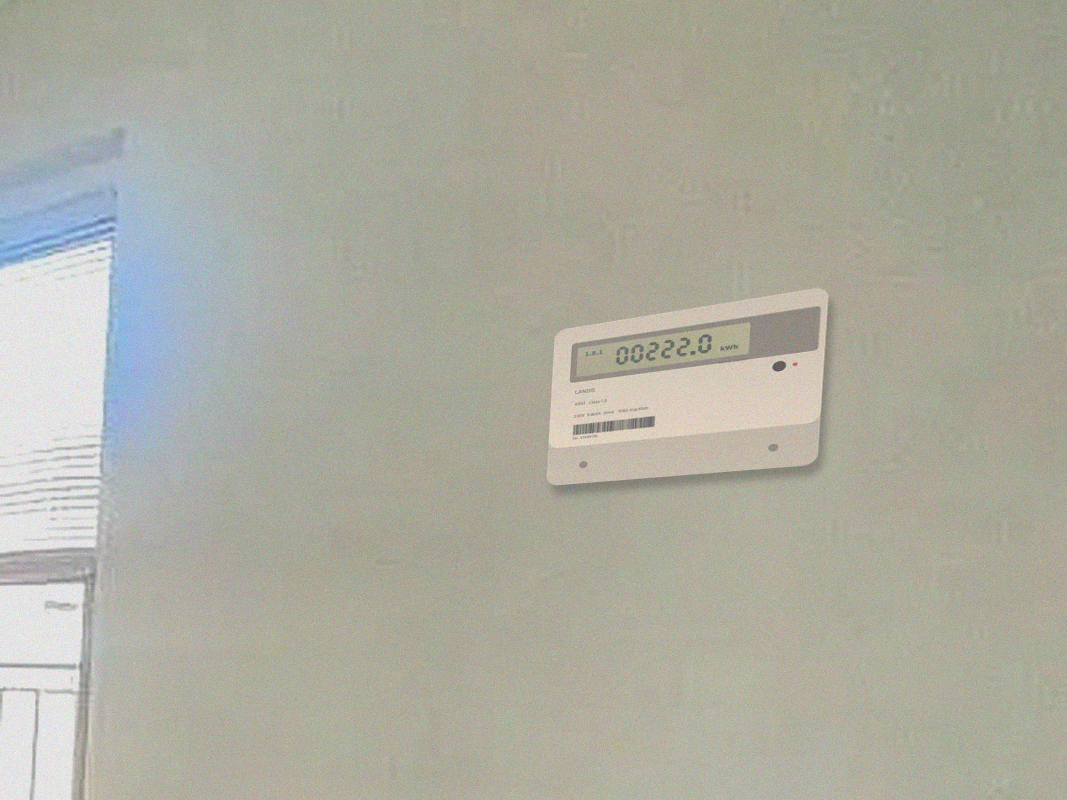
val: 222.0 (kWh)
